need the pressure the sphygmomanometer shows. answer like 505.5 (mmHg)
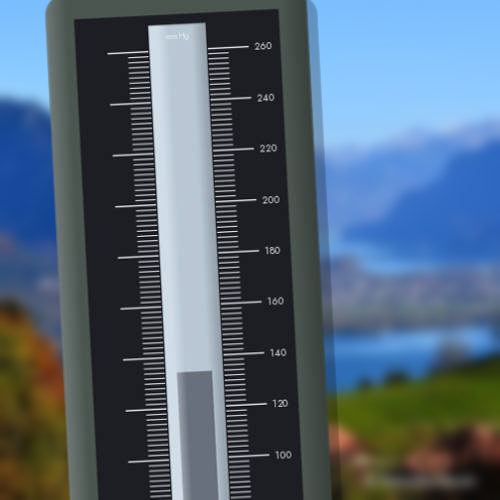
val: 134 (mmHg)
